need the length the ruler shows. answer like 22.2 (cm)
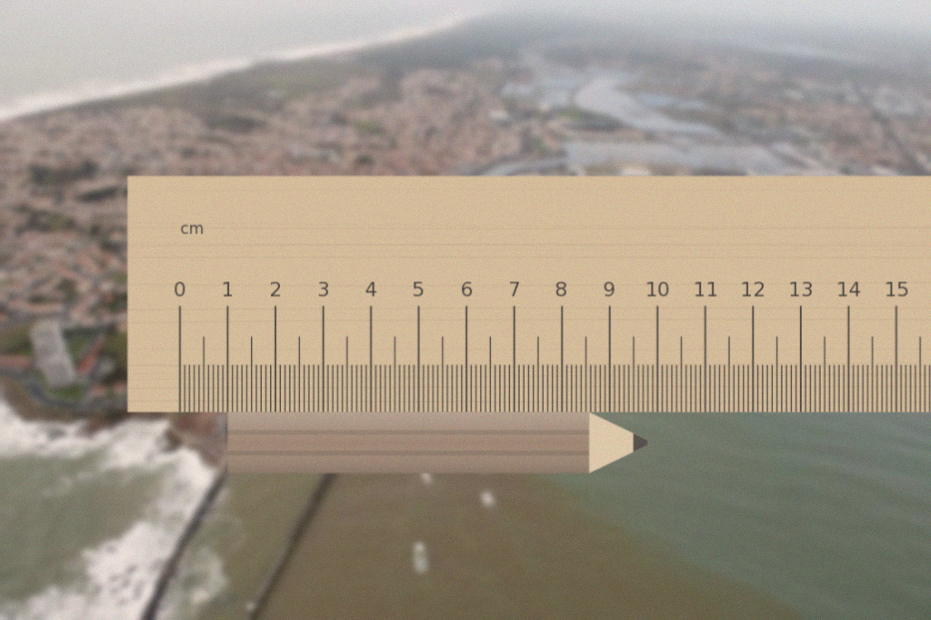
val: 8.8 (cm)
